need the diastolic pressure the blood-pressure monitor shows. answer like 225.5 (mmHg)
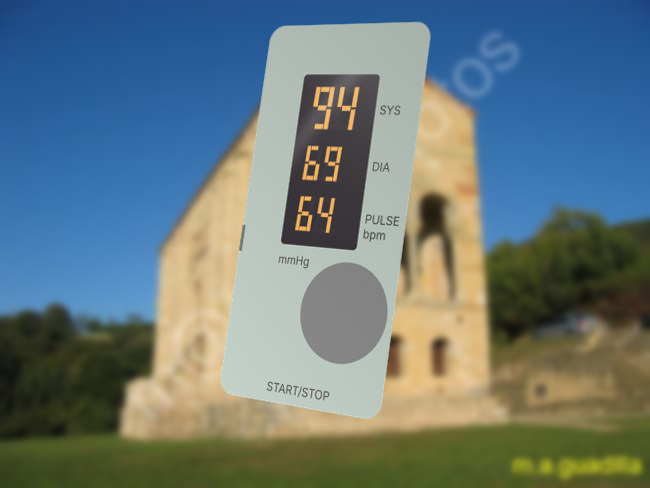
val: 69 (mmHg)
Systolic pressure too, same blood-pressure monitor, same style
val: 94 (mmHg)
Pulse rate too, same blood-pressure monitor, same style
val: 64 (bpm)
